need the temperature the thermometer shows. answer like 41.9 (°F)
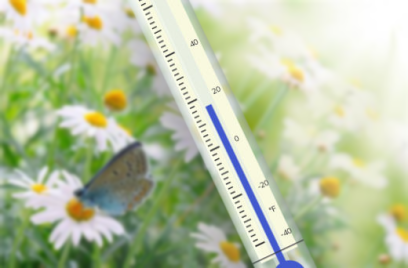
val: 16 (°F)
